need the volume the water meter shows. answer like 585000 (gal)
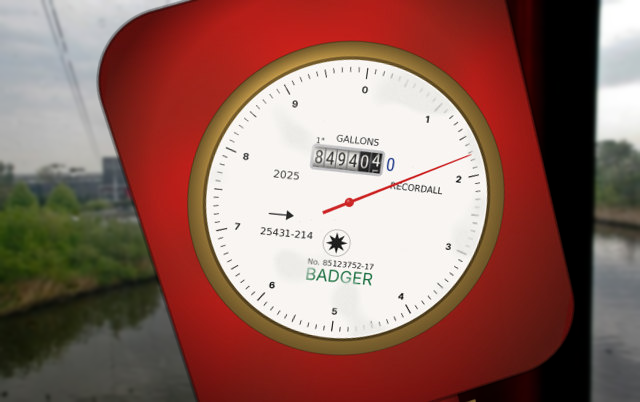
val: 8494041.7 (gal)
